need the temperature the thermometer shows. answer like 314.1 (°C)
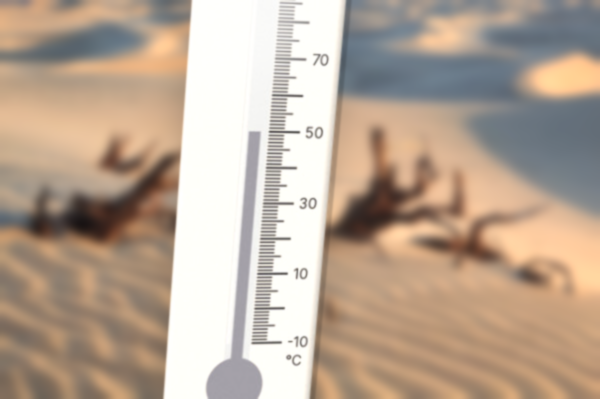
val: 50 (°C)
